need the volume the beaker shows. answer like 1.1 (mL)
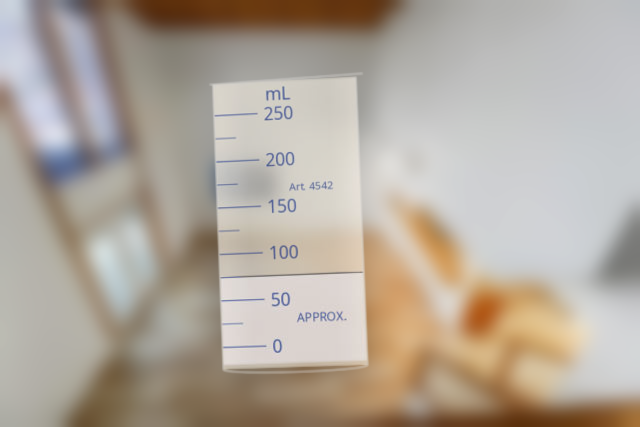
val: 75 (mL)
